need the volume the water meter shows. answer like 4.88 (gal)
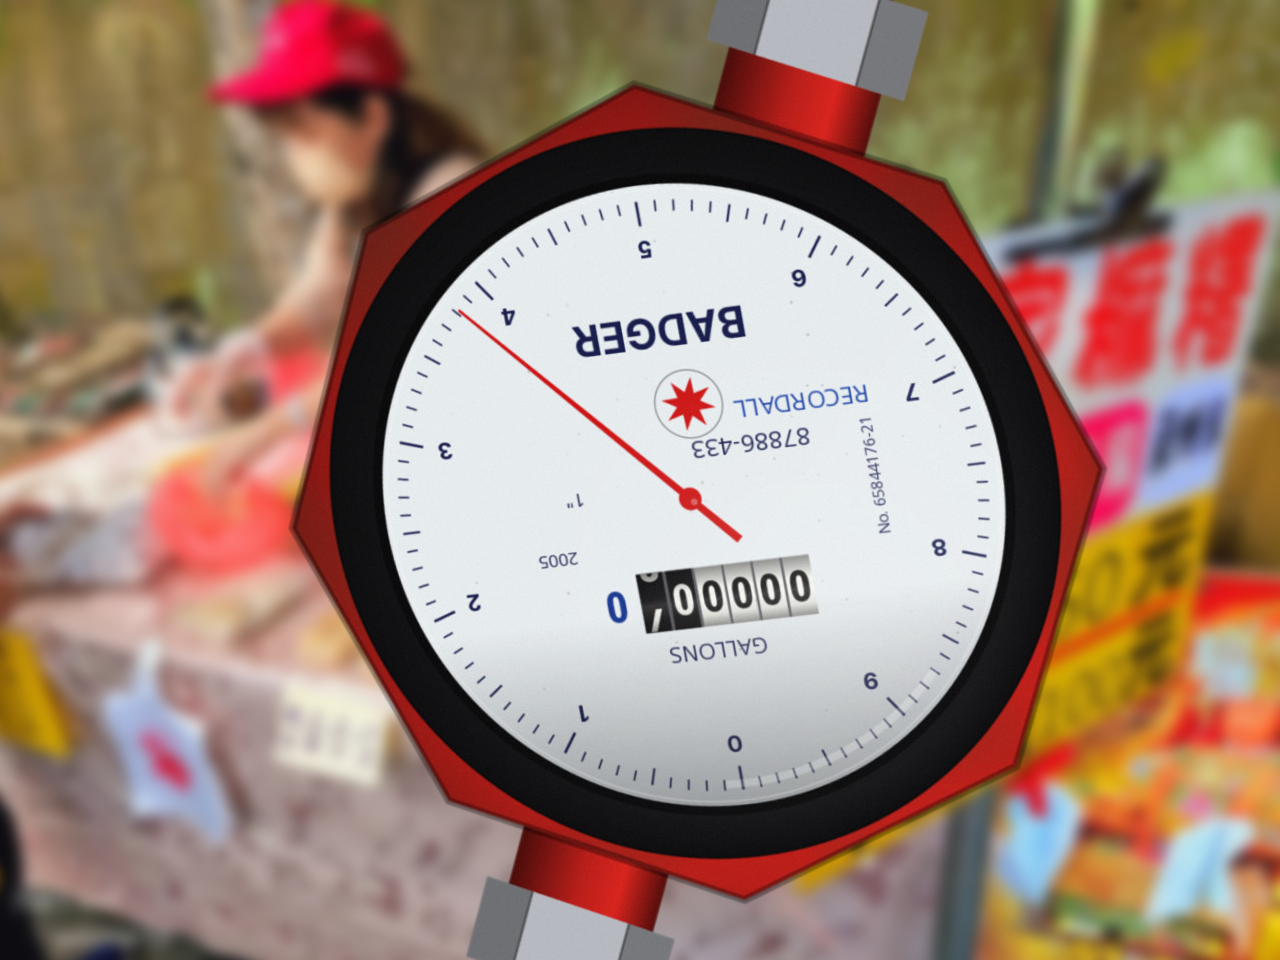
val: 73.8 (gal)
